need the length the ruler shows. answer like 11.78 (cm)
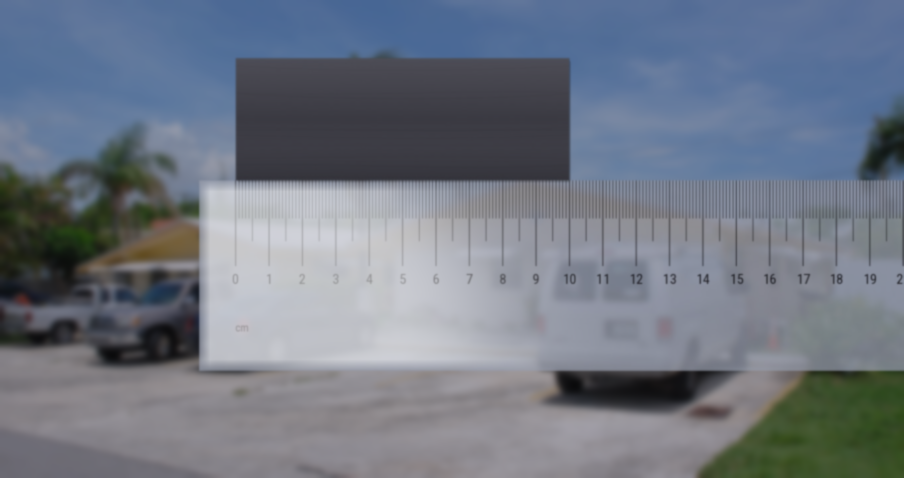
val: 10 (cm)
